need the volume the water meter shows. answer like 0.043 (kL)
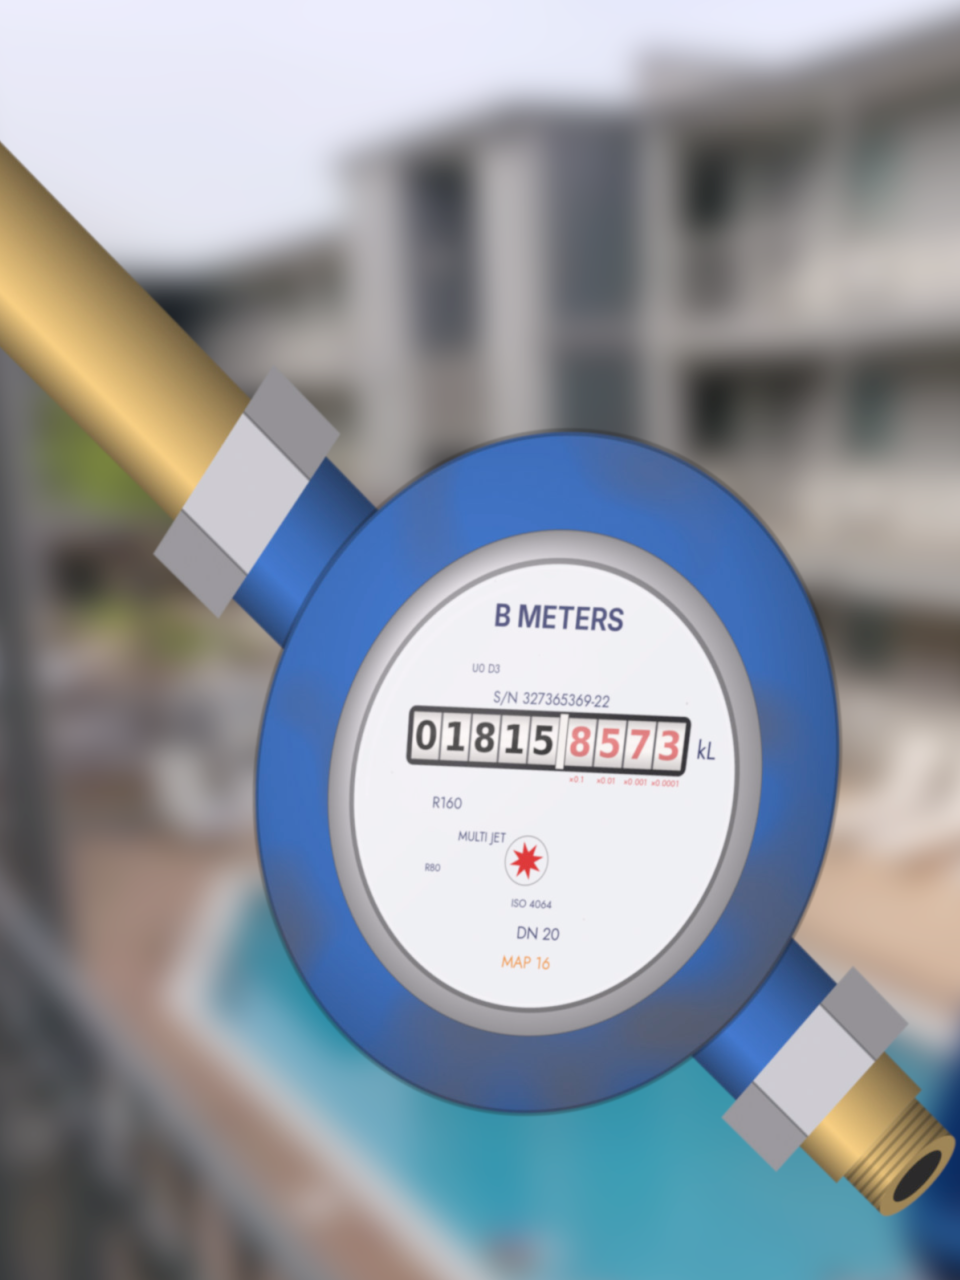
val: 1815.8573 (kL)
